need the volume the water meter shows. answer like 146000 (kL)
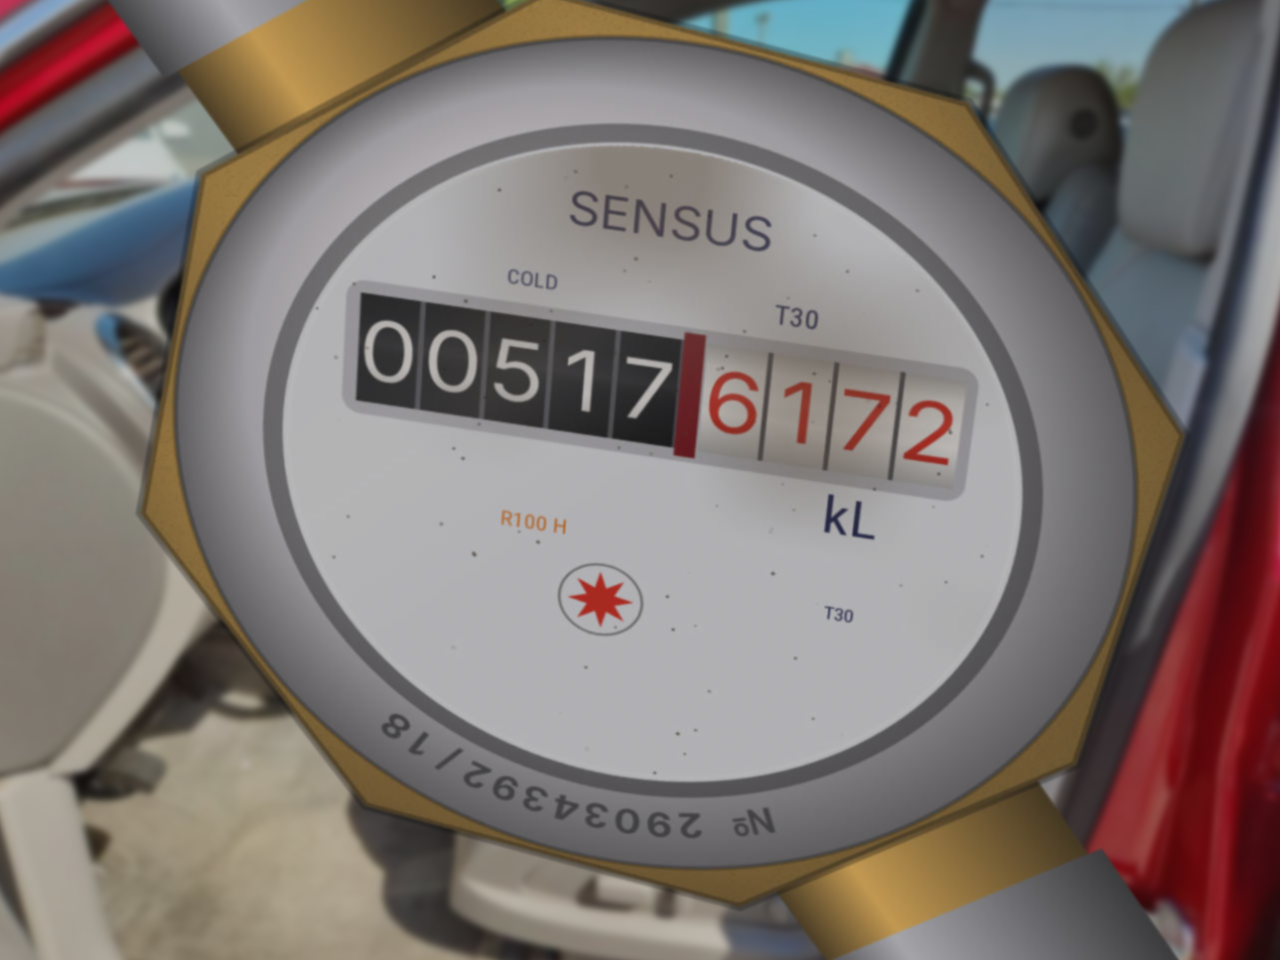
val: 517.6172 (kL)
